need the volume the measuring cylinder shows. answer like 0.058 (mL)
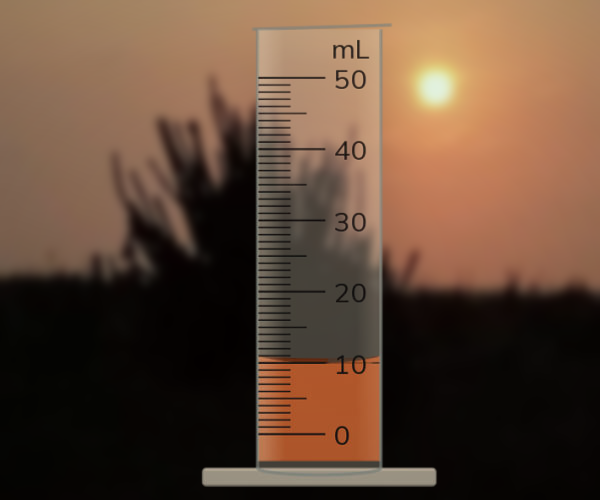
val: 10 (mL)
